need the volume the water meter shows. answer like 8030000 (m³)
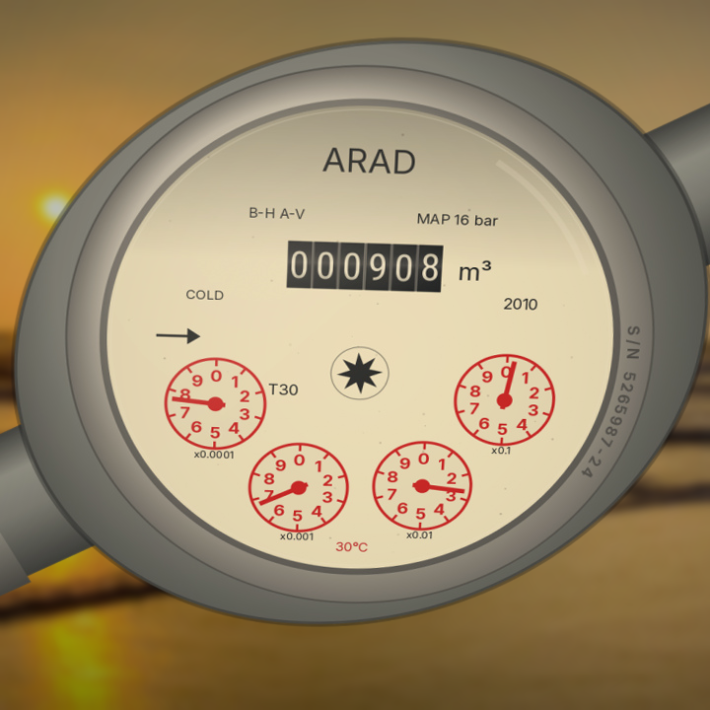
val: 908.0267 (m³)
